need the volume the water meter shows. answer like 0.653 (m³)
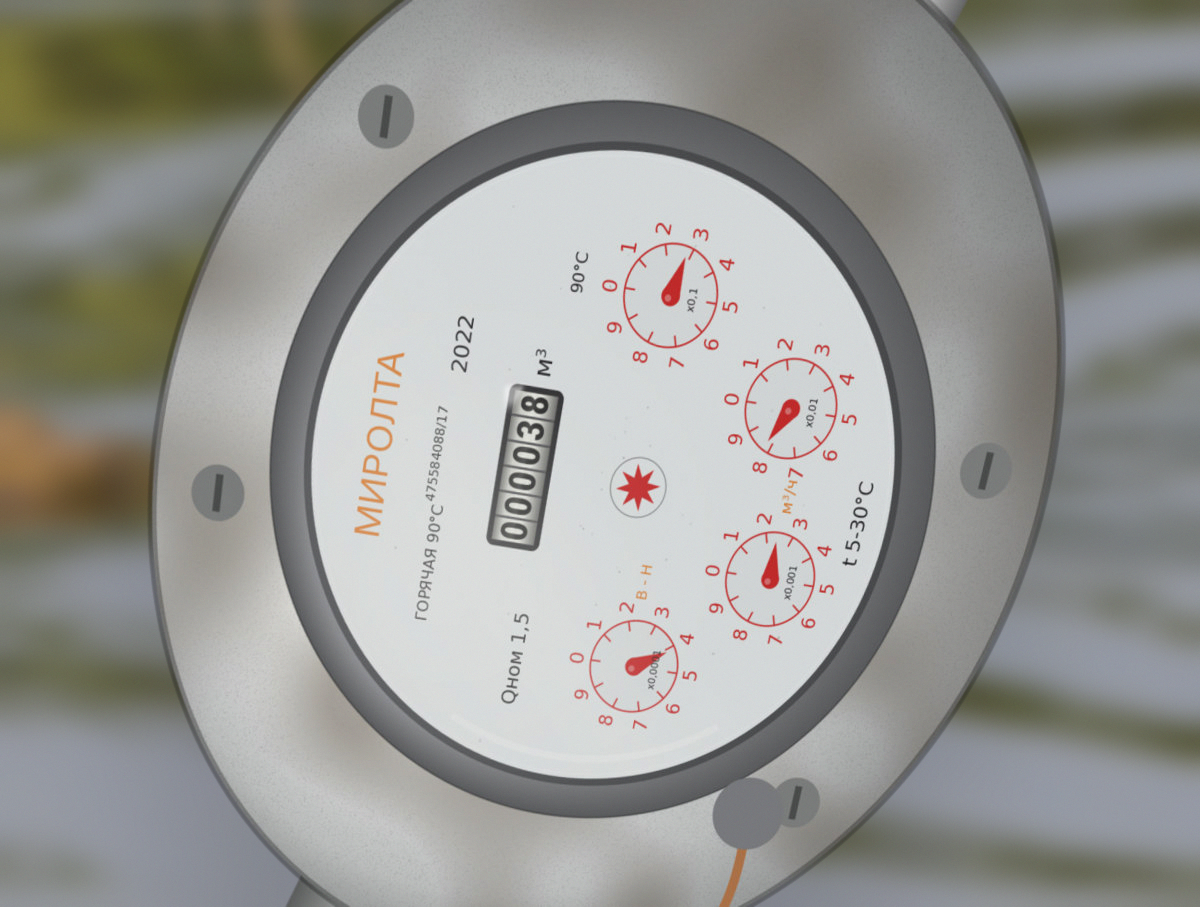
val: 38.2824 (m³)
